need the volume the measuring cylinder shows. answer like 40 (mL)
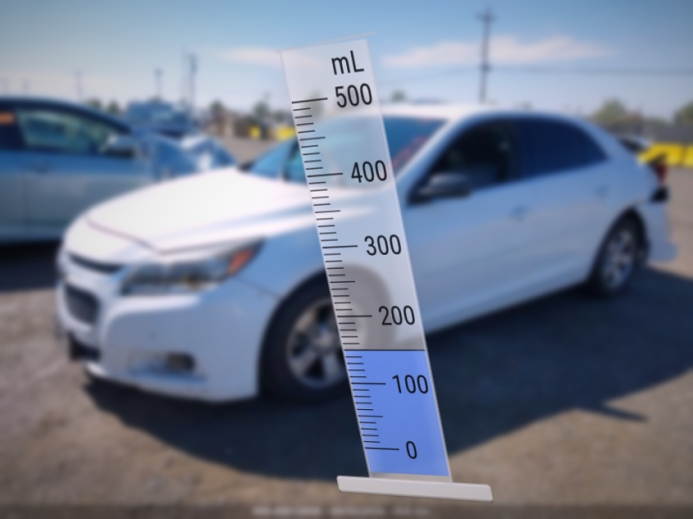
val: 150 (mL)
